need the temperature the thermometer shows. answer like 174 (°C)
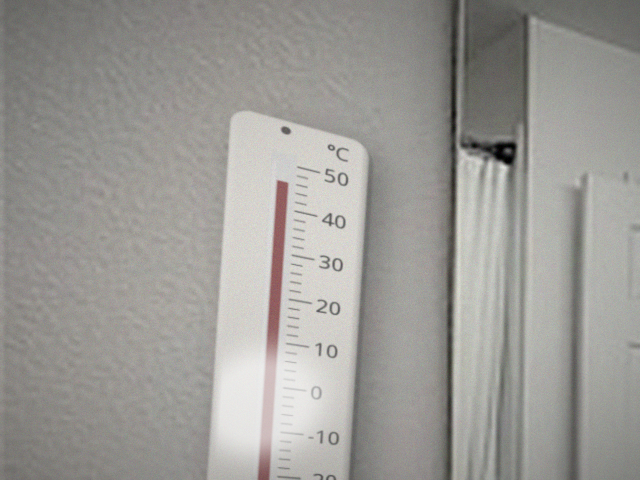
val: 46 (°C)
